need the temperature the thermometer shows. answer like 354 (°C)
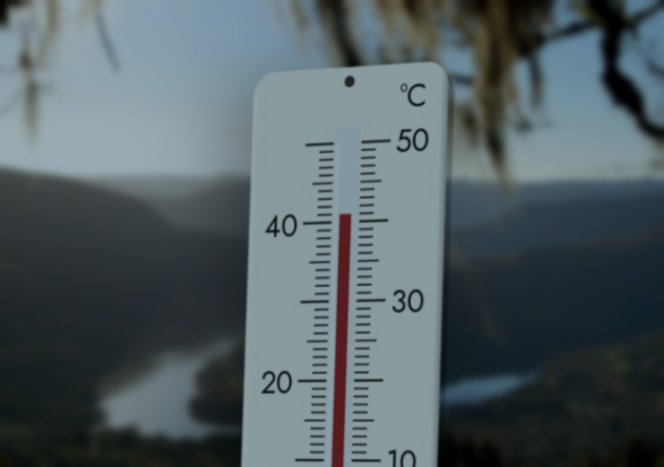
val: 41 (°C)
